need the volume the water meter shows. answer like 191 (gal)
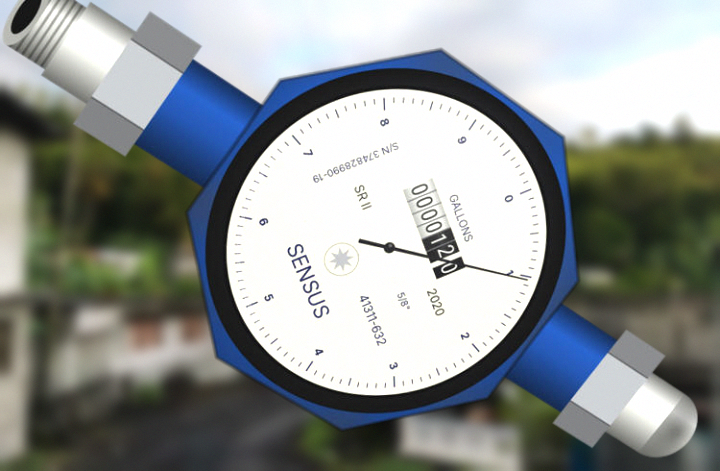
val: 121.0 (gal)
